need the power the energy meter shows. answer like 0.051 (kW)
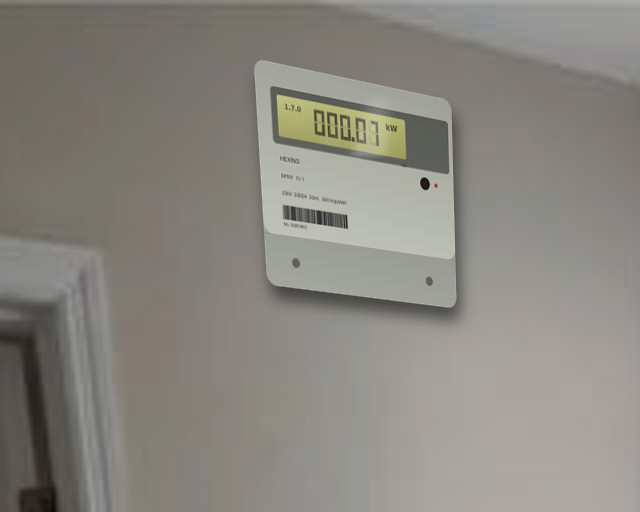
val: 0.07 (kW)
